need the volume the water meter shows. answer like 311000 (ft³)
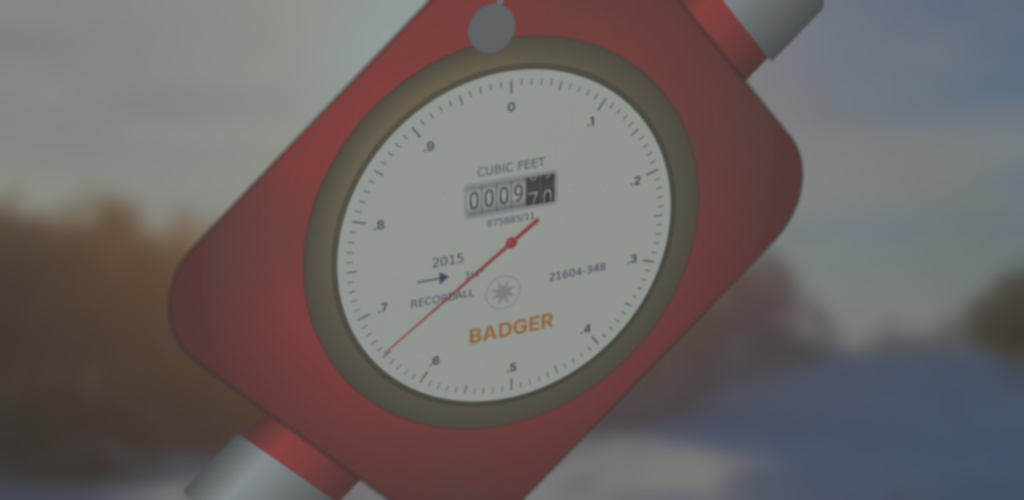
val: 969.65 (ft³)
